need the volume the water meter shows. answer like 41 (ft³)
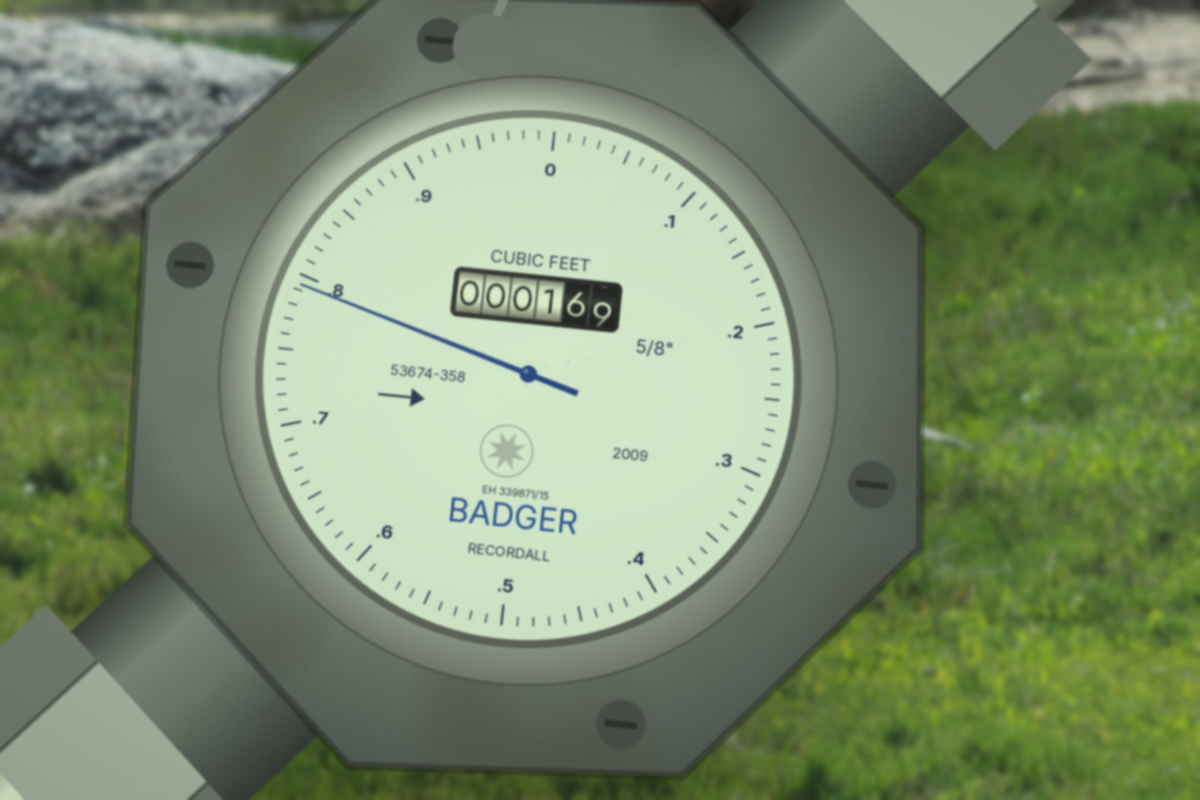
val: 168.79 (ft³)
